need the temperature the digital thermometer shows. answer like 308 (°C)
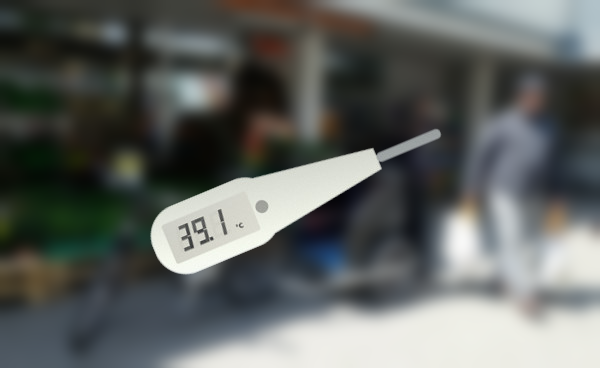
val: 39.1 (°C)
